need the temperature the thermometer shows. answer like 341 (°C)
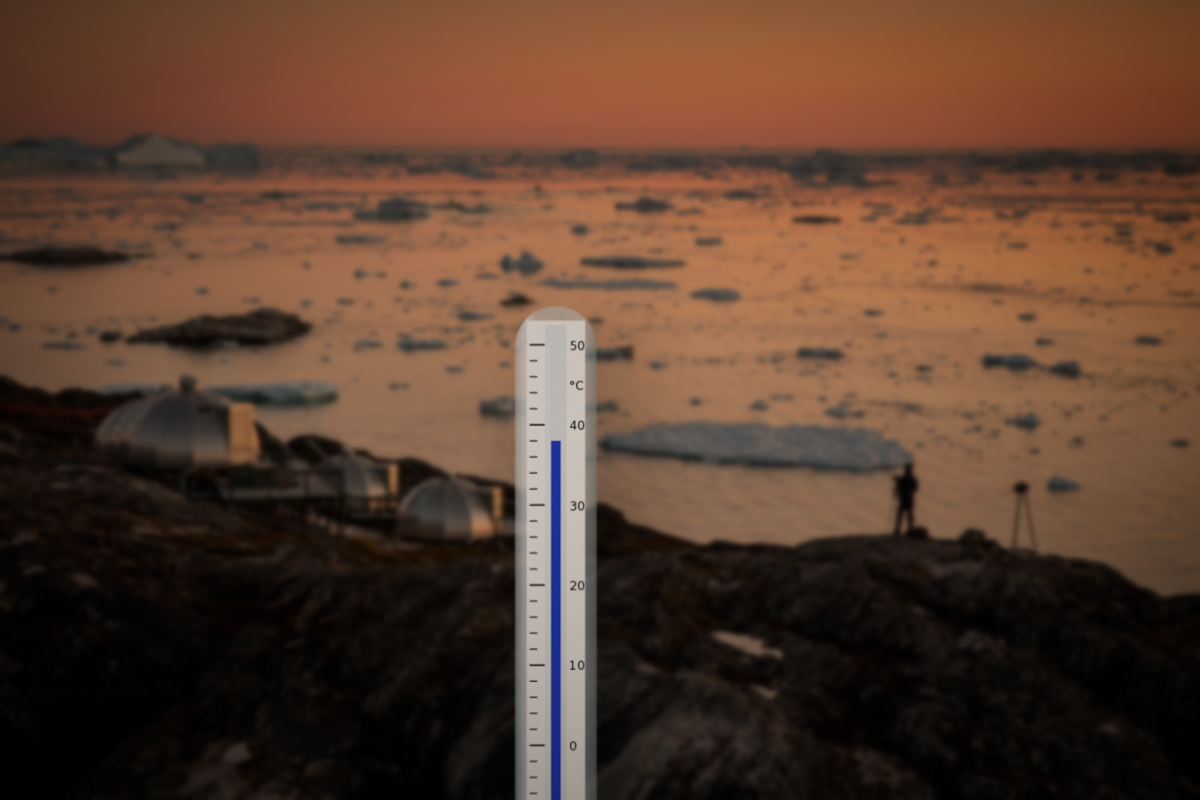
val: 38 (°C)
